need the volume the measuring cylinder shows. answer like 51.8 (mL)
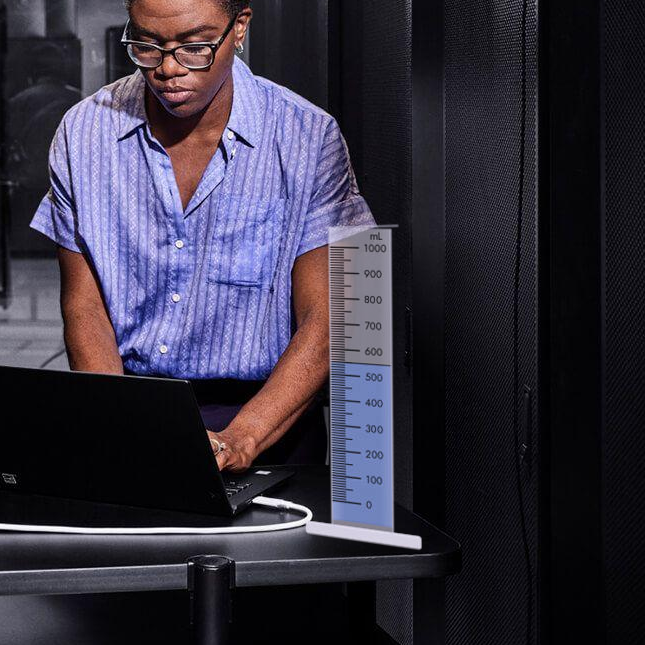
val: 550 (mL)
